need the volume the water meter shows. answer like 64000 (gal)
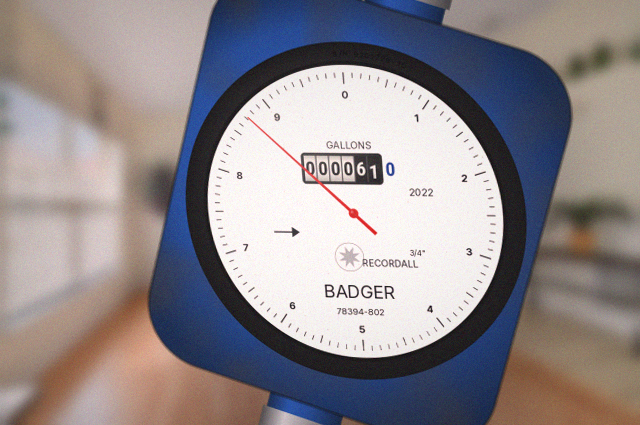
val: 608.7 (gal)
